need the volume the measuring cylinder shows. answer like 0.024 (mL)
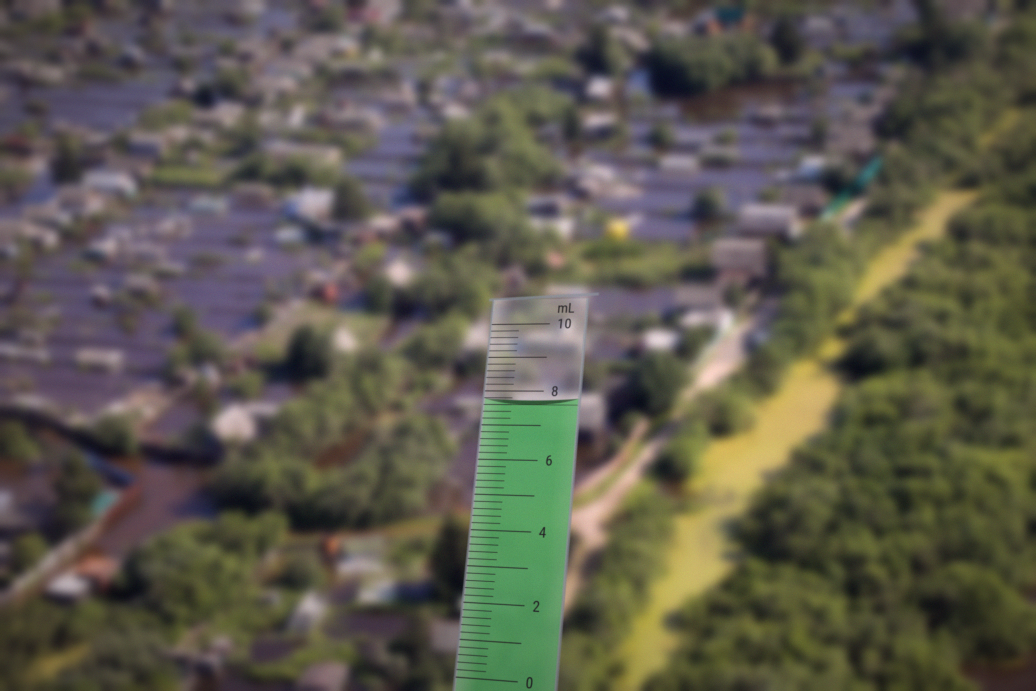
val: 7.6 (mL)
